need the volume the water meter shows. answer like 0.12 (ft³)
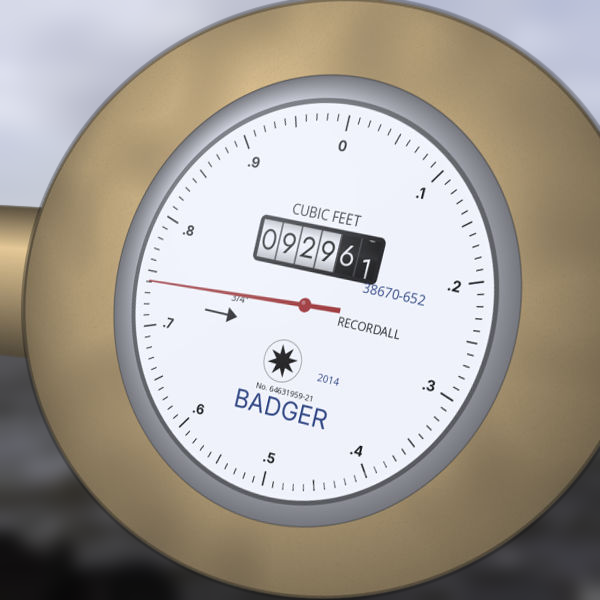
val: 92960.74 (ft³)
